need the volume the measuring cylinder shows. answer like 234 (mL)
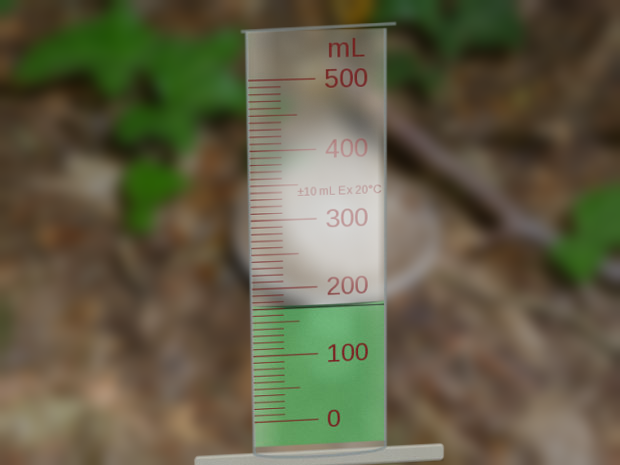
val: 170 (mL)
